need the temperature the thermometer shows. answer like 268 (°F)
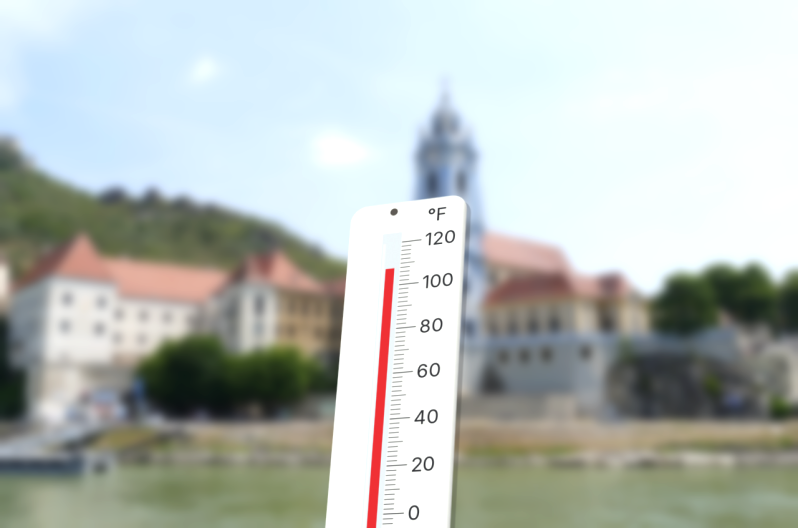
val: 108 (°F)
